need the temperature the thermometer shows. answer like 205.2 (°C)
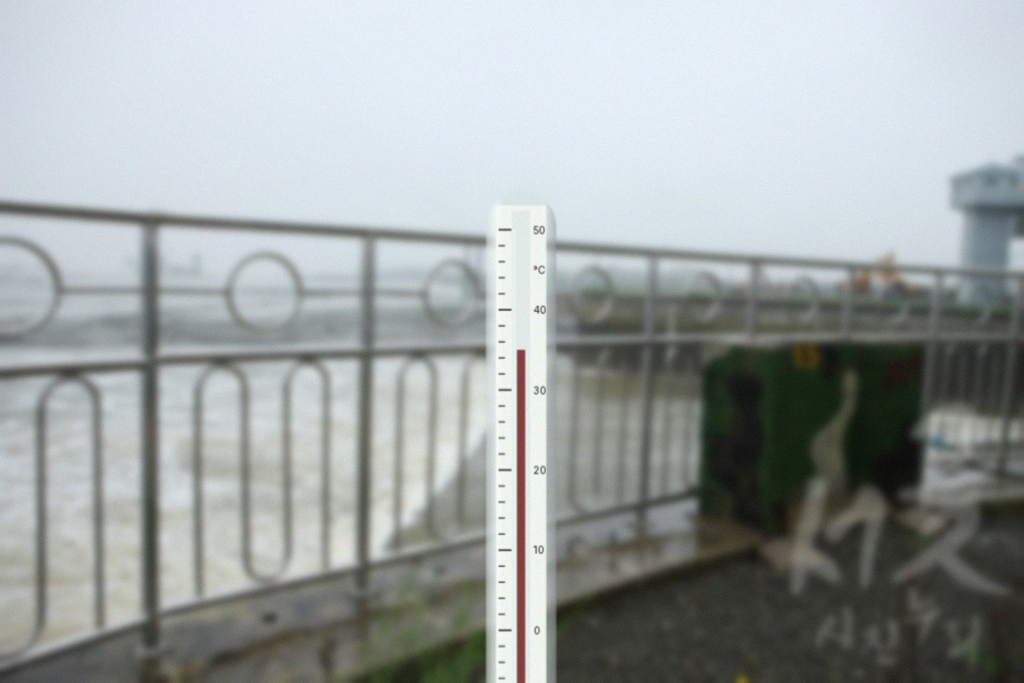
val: 35 (°C)
